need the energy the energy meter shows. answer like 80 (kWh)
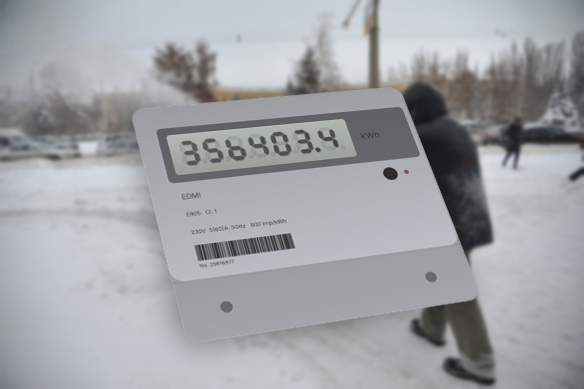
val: 356403.4 (kWh)
